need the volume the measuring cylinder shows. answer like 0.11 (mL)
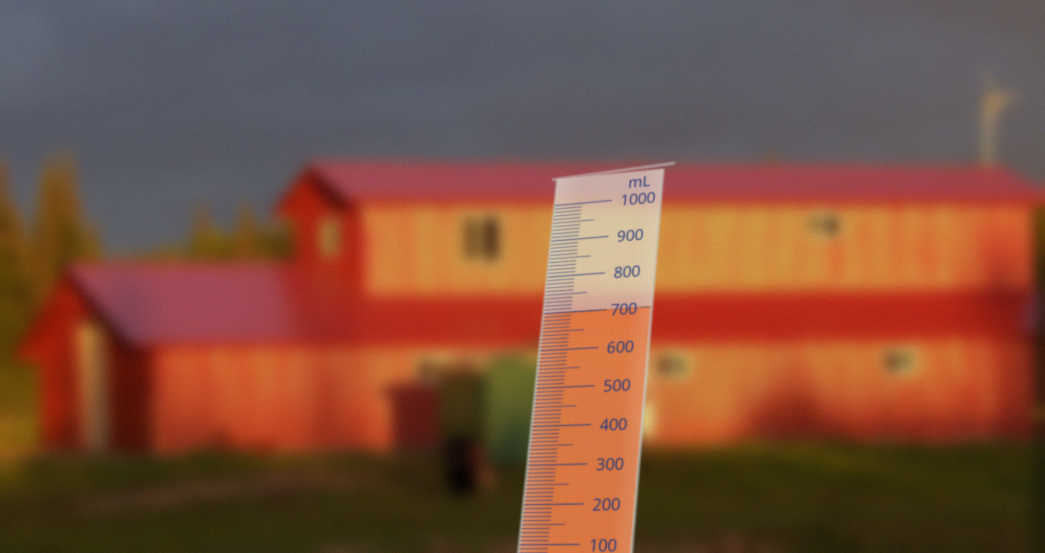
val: 700 (mL)
